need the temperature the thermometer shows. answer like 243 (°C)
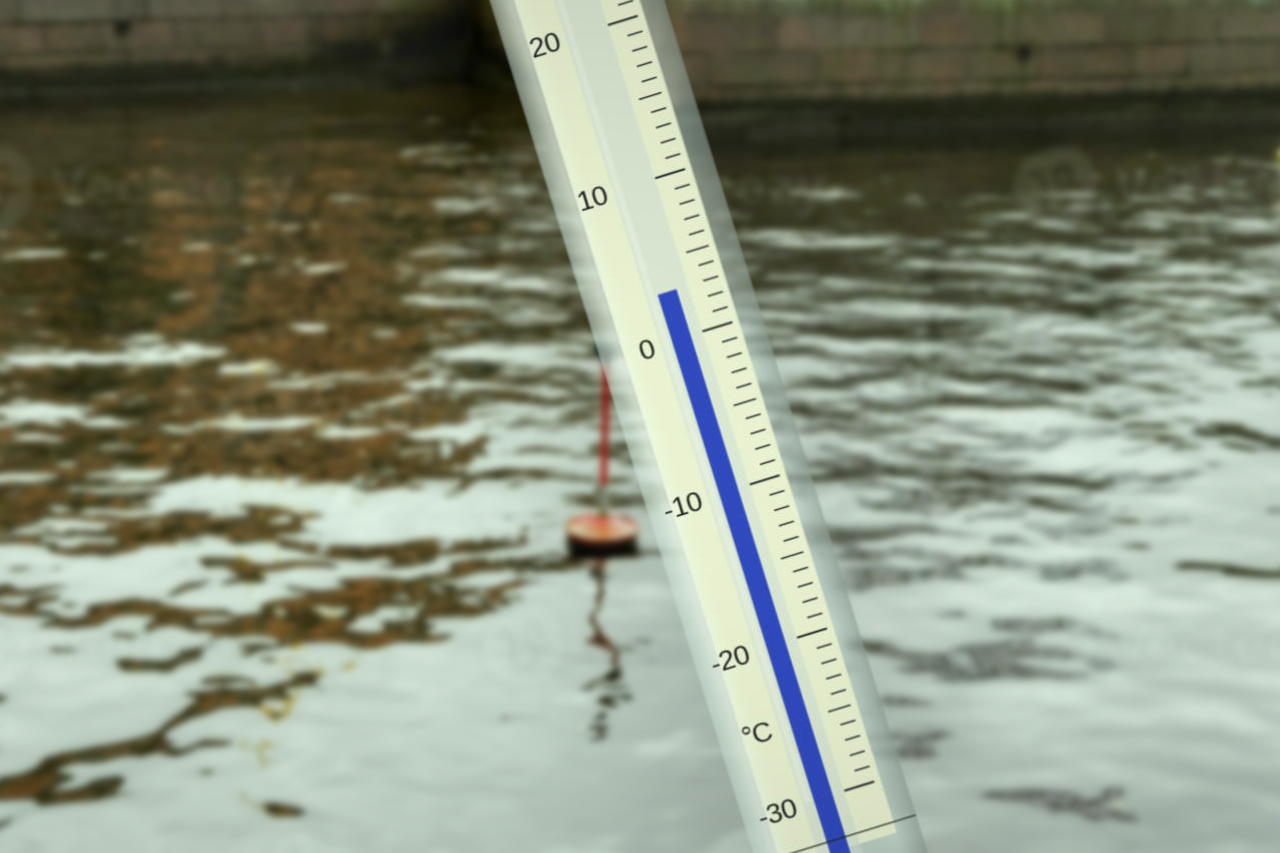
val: 3 (°C)
